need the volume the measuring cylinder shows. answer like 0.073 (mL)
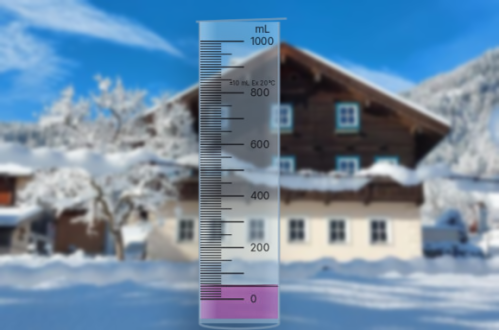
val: 50 (mL)
